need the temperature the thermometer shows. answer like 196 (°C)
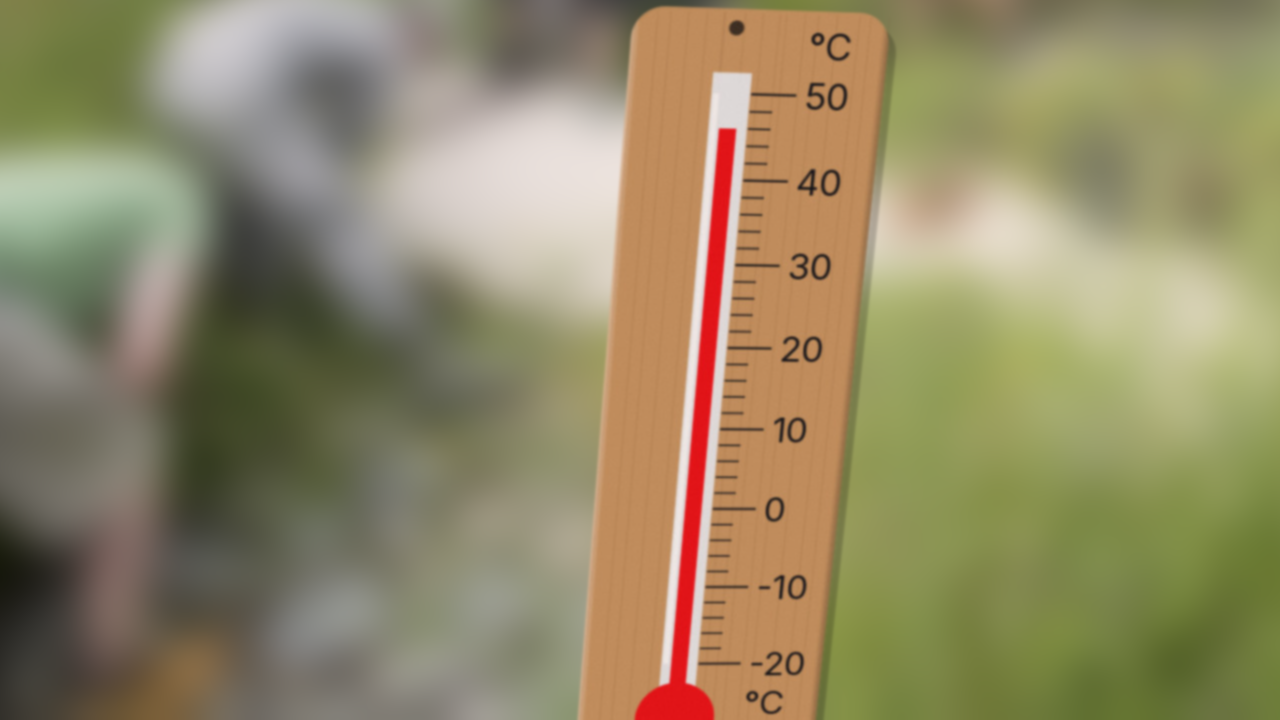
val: 46 (°C)
